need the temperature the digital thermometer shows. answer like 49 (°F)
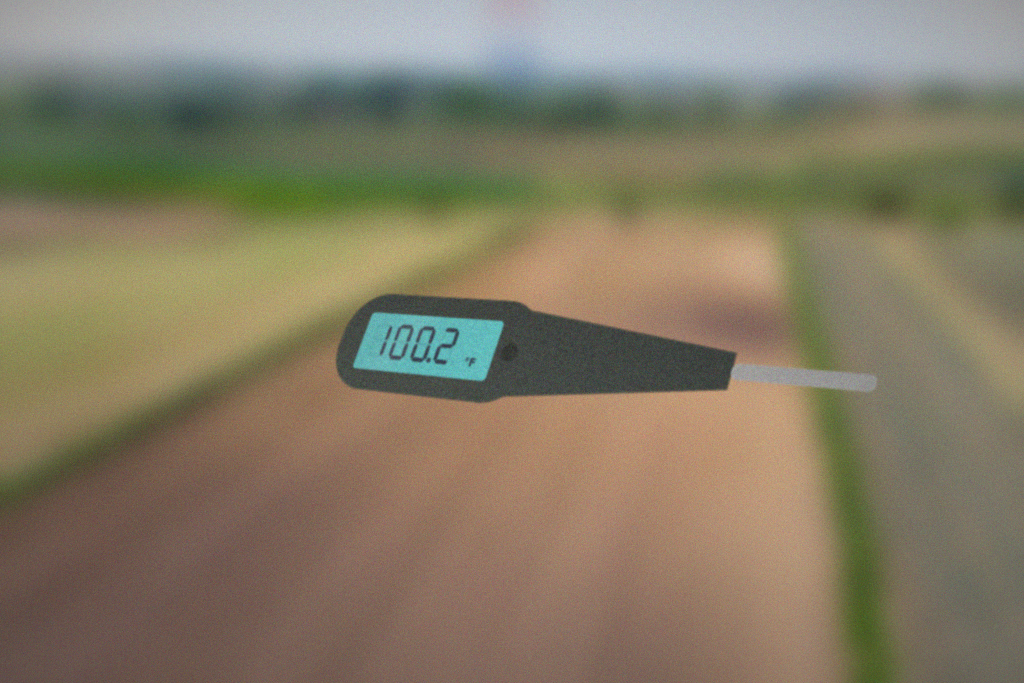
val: 100.2 (°F)
